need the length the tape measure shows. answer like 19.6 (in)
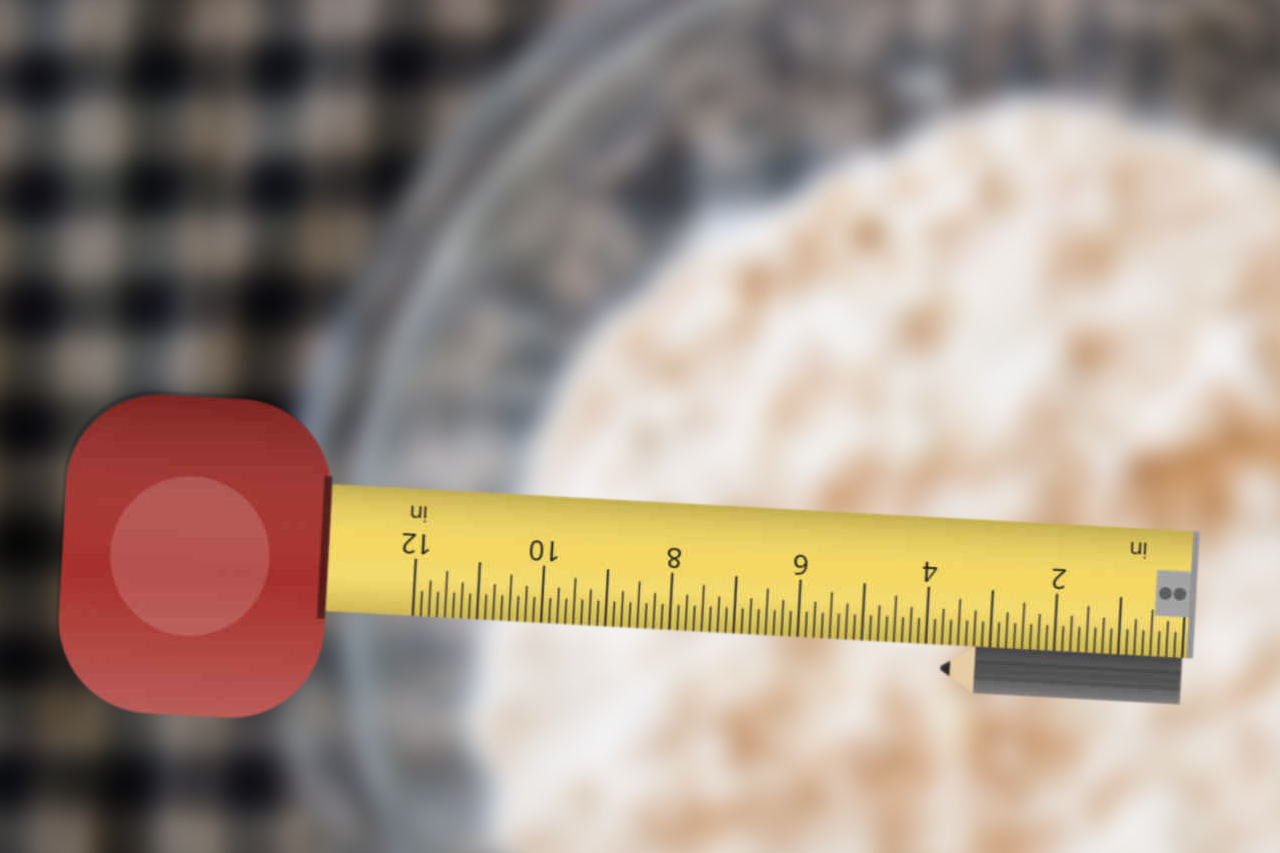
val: 3.75 (in)
